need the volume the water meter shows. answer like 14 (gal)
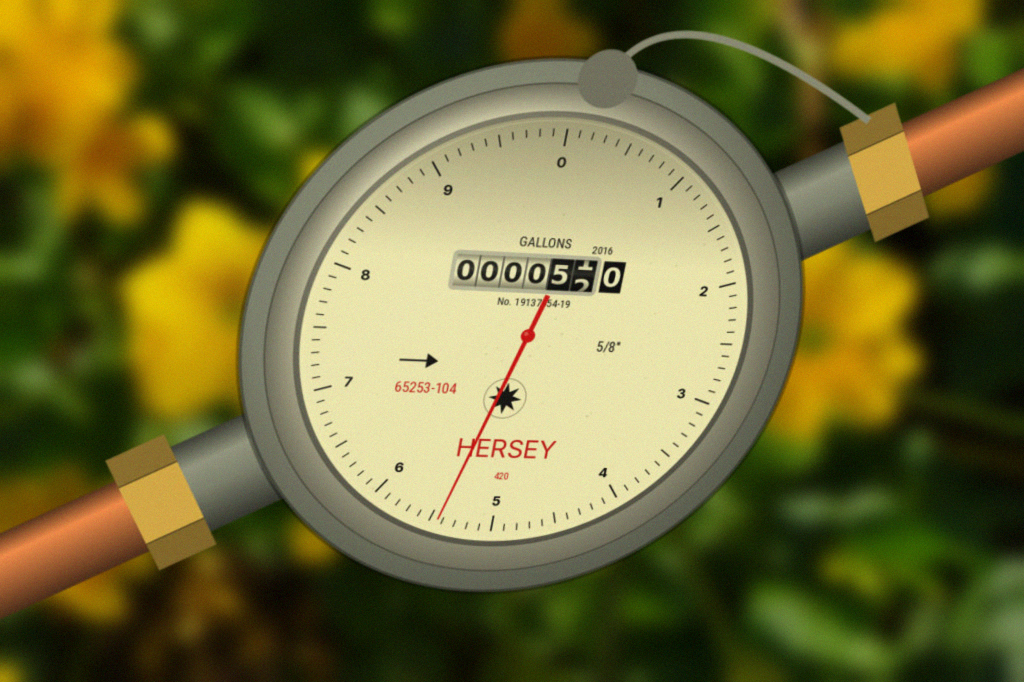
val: 515.4 (gal)
